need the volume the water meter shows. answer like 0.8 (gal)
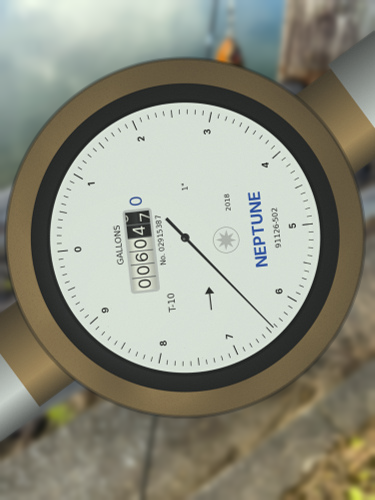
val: 60466.4 (gal)
